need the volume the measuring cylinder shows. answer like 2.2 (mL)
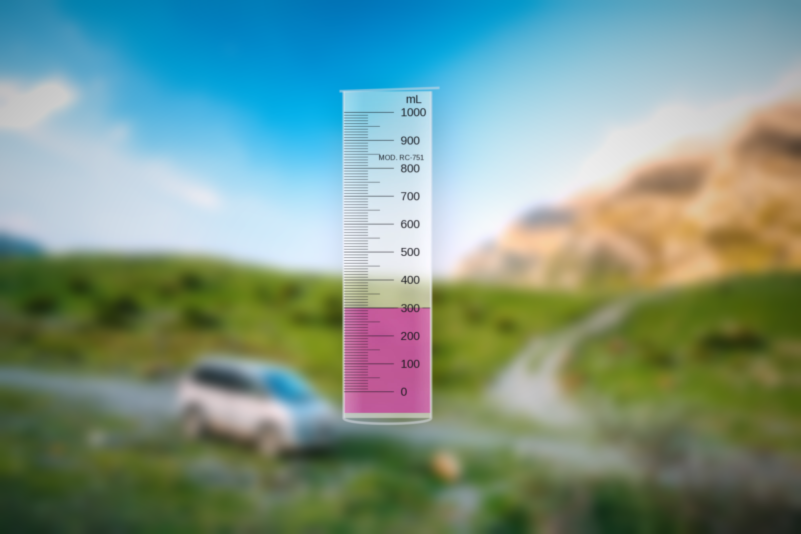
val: 300 (mL)
